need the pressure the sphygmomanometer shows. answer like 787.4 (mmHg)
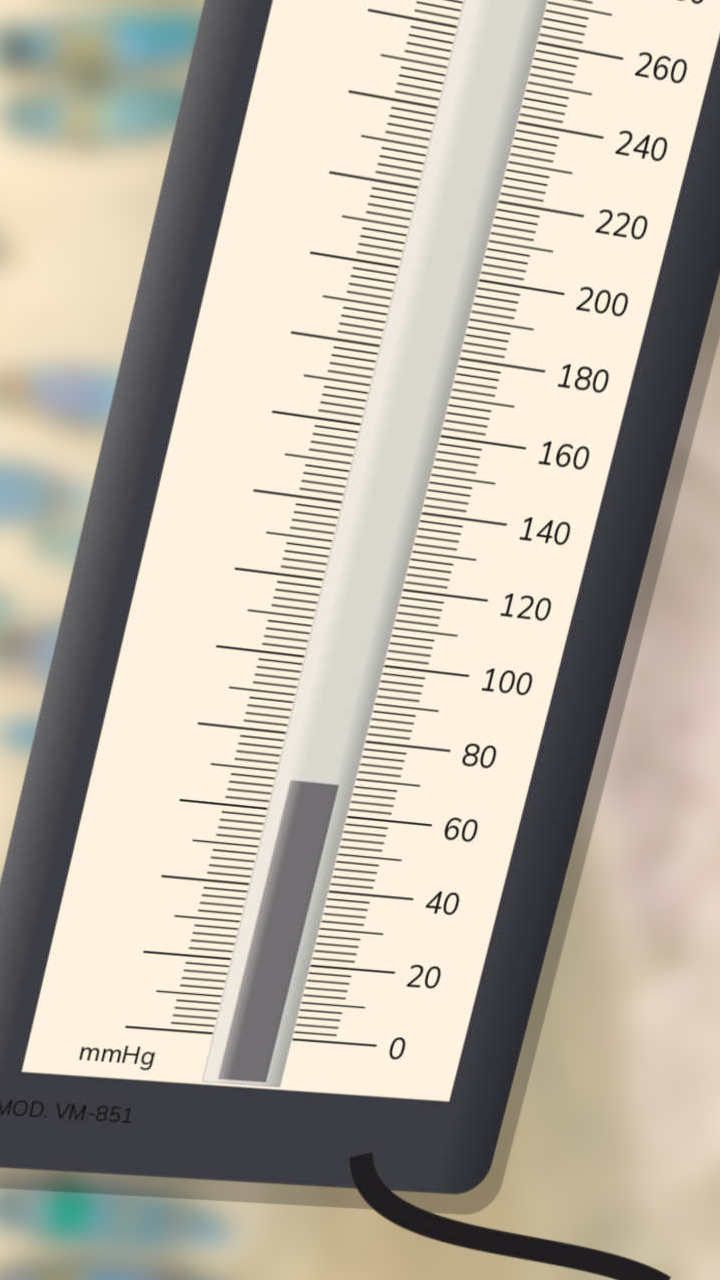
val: 68 (mmHg)
